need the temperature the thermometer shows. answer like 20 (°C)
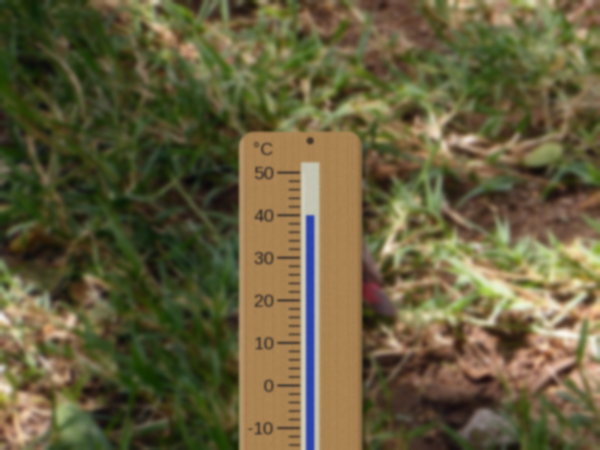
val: 40 (°C)
